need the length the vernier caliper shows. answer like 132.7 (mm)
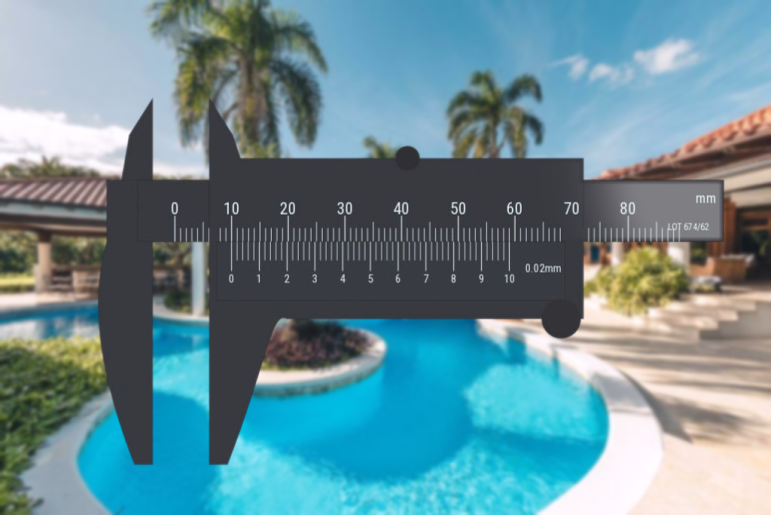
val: 10.0 (mm)
